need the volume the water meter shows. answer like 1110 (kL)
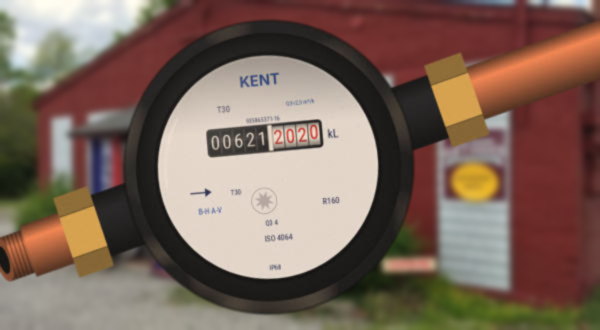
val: 621.2020 (kL)
